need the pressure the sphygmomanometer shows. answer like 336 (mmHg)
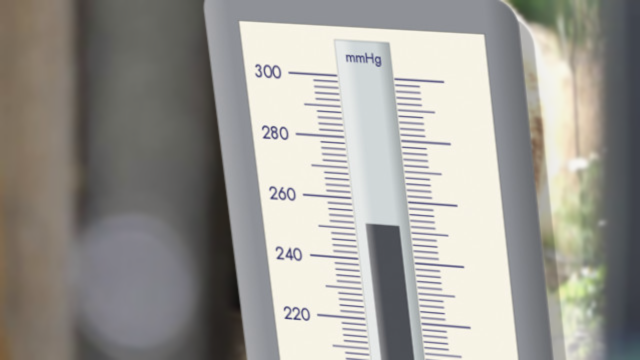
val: 252 (mmHg)
